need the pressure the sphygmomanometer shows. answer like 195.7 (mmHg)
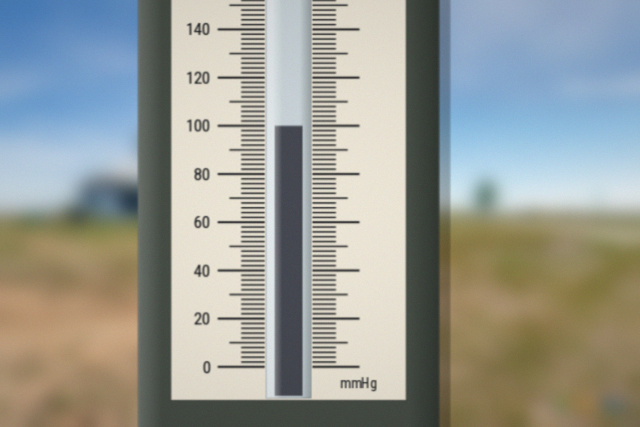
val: 100 (mmHg)
